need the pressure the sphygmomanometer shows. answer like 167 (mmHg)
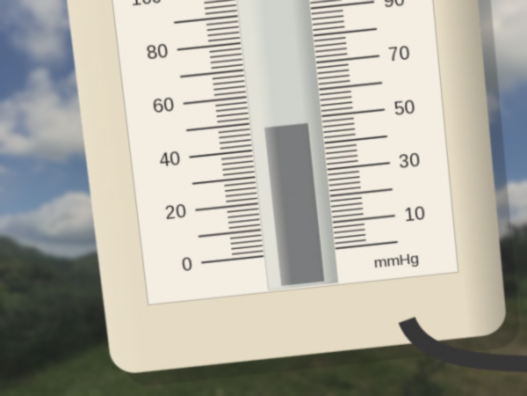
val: 48 (mmHg)
